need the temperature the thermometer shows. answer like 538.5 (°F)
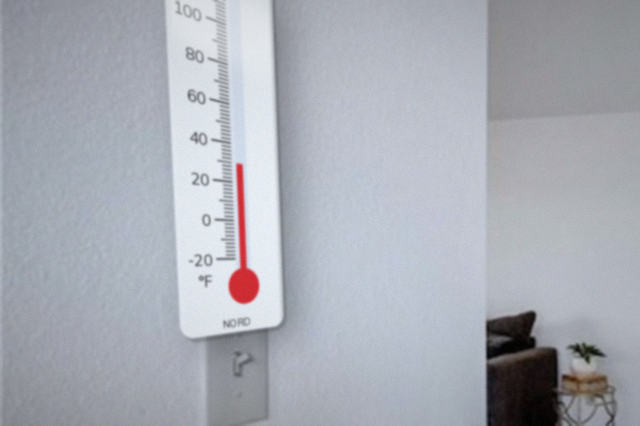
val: 30 (°F)
